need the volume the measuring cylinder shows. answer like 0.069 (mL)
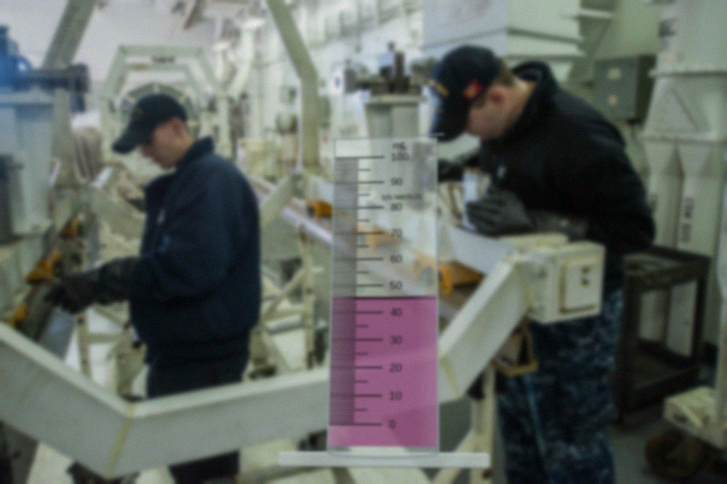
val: 45 (mL)
